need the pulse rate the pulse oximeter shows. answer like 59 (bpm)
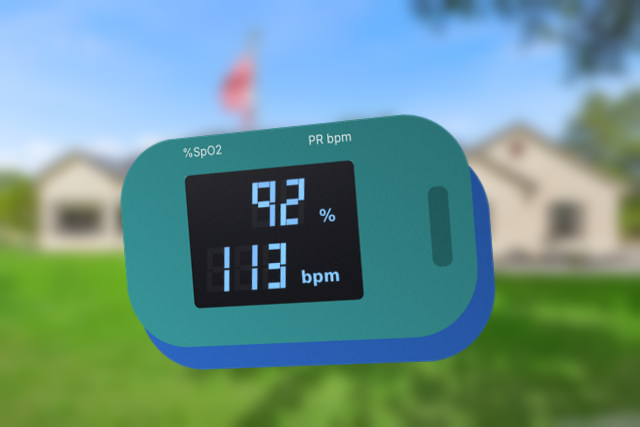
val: 113 (bpm)
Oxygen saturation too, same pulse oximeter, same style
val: 92 (%)
